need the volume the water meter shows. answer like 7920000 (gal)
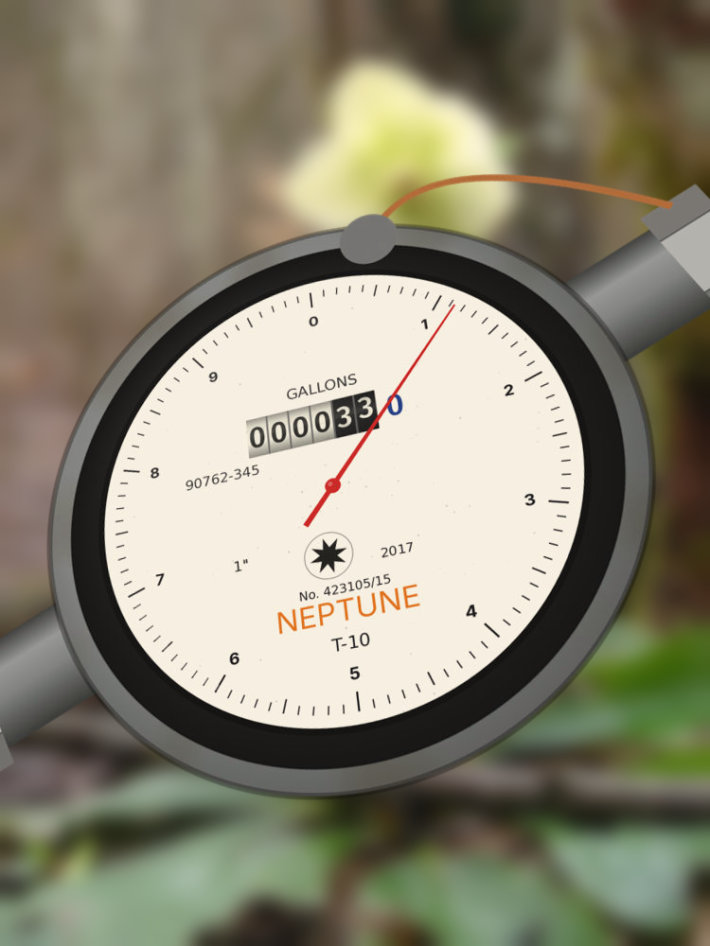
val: 331.1 (gal)
